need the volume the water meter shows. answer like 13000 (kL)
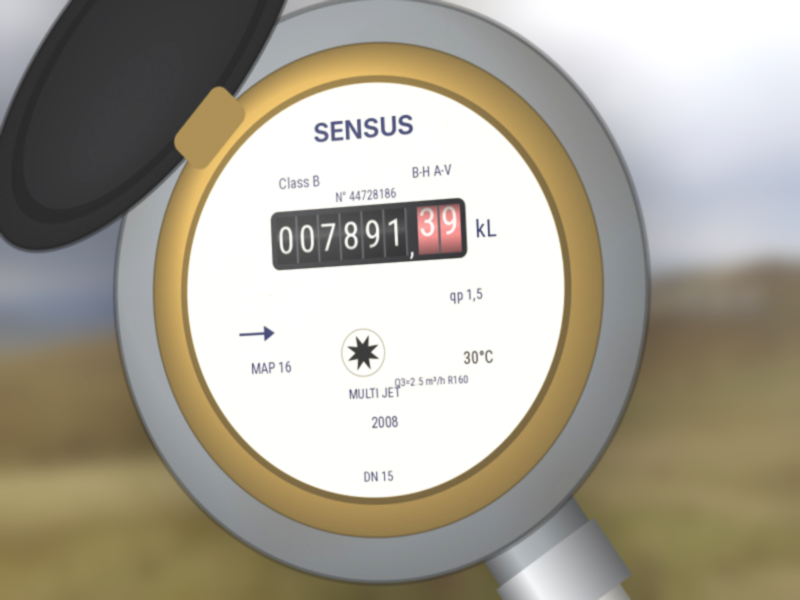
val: 7891.39 (kL)
